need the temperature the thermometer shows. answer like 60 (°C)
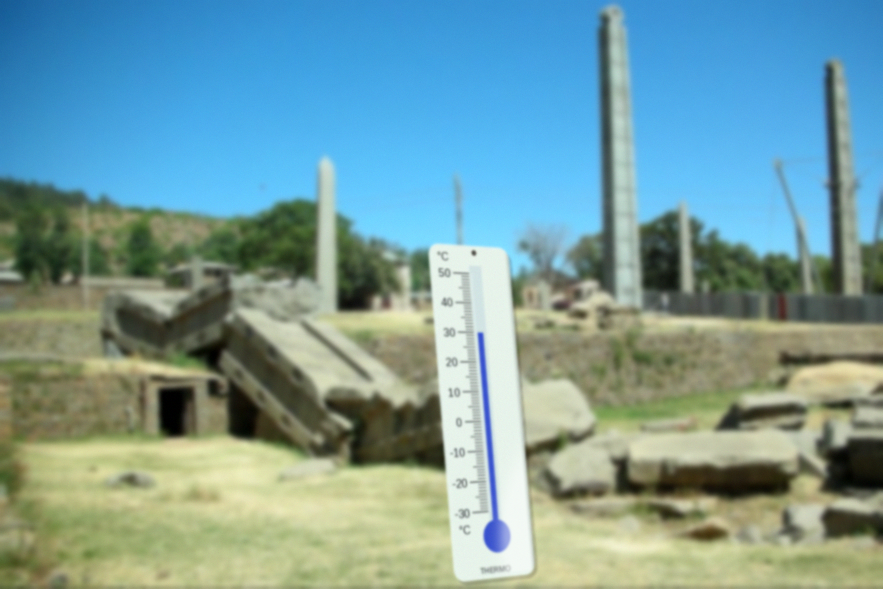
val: 30 (°C)
